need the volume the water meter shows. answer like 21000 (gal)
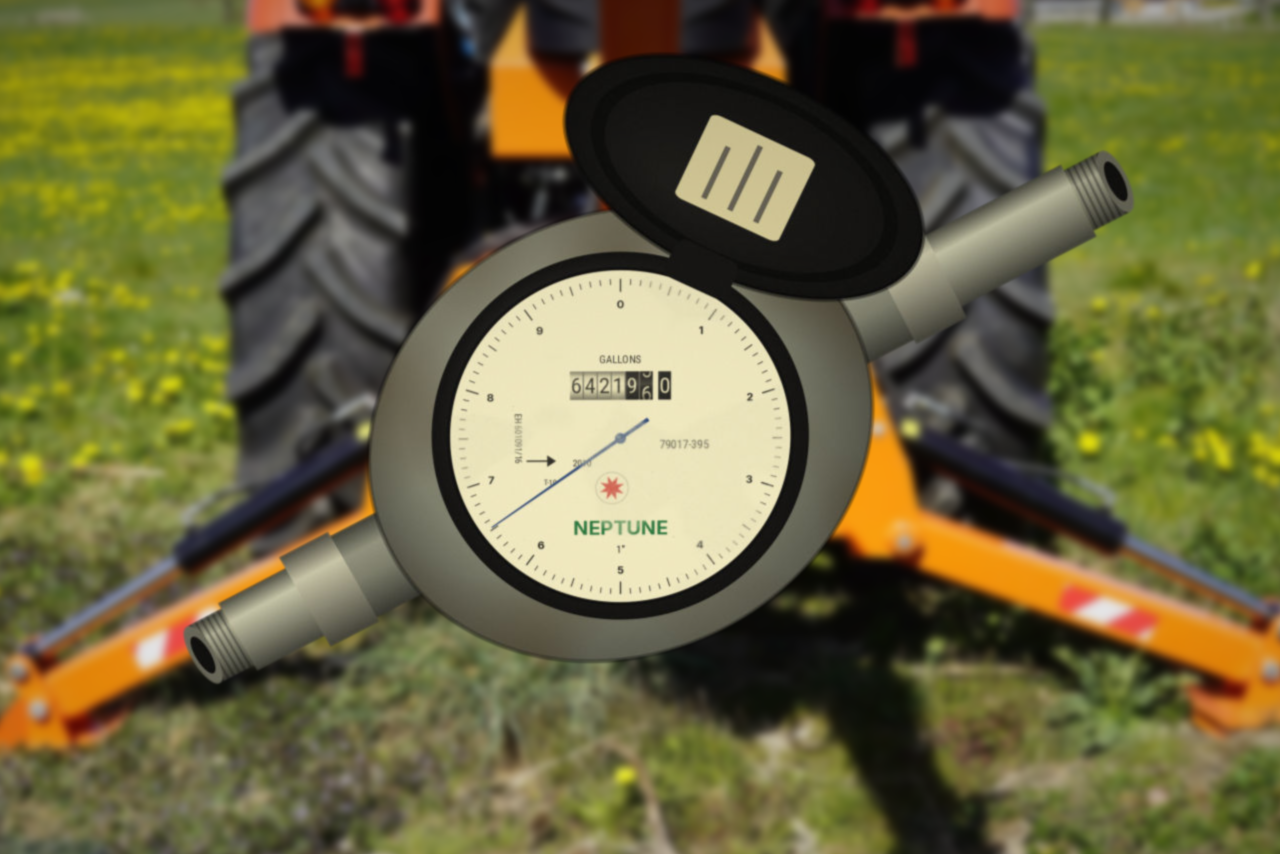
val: 6421956.5 (gal)
